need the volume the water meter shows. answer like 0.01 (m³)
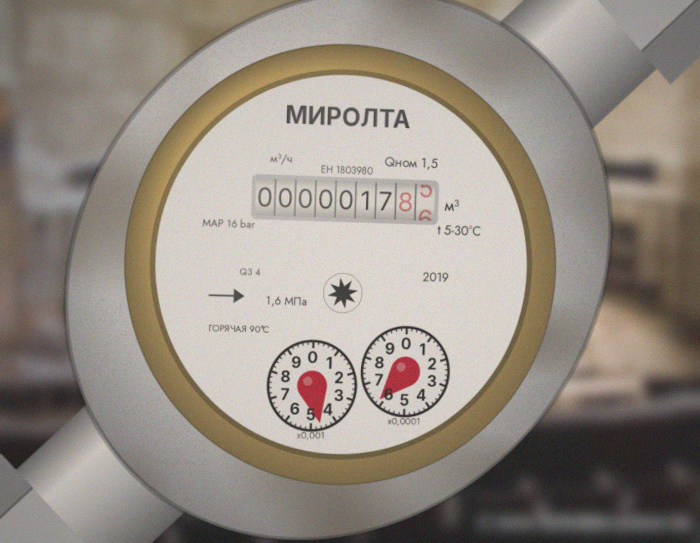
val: 17.8546 (m³)
